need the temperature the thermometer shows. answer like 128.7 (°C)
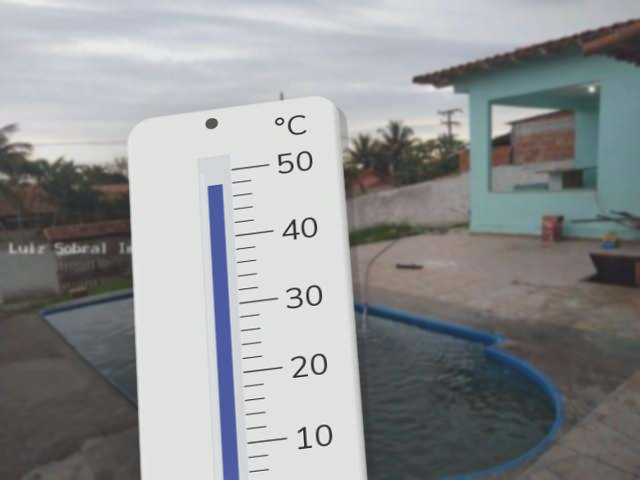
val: 48 (°C)
